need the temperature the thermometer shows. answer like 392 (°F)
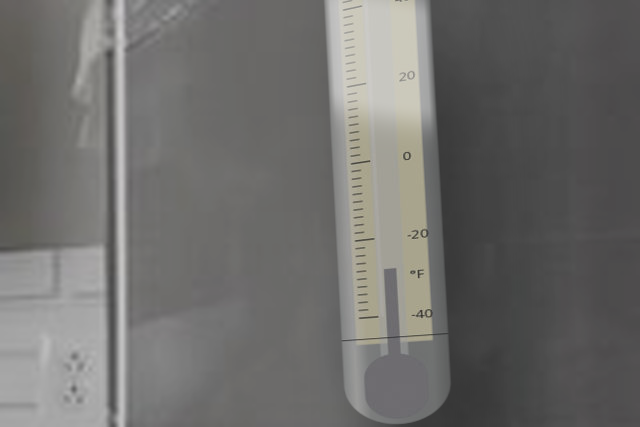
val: -28 (°F)
